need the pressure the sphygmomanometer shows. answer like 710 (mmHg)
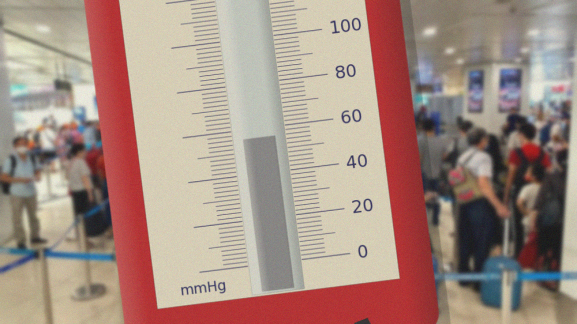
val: 56 (mmHg)
